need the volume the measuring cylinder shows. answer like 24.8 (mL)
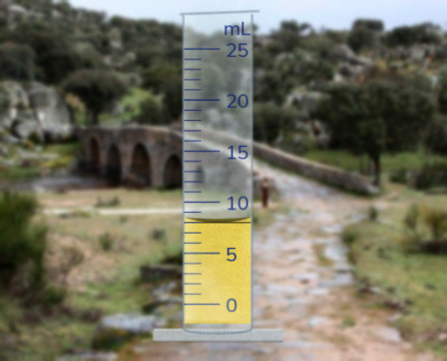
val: 8 (mL)
